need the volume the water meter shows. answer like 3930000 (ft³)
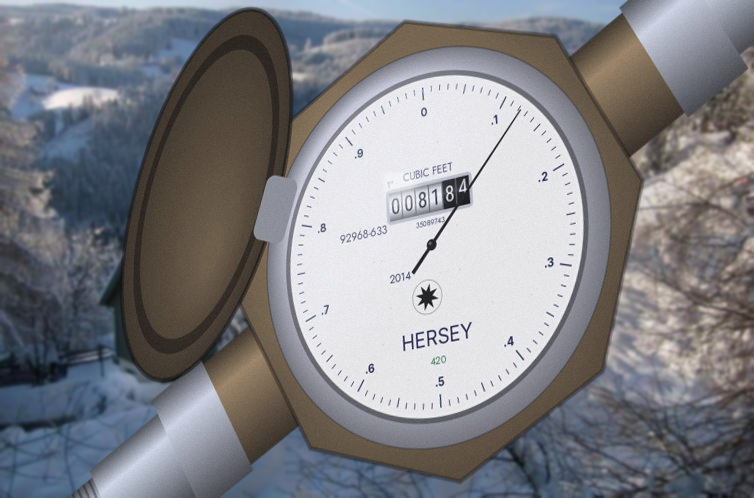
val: 8184.12 (ft³)
